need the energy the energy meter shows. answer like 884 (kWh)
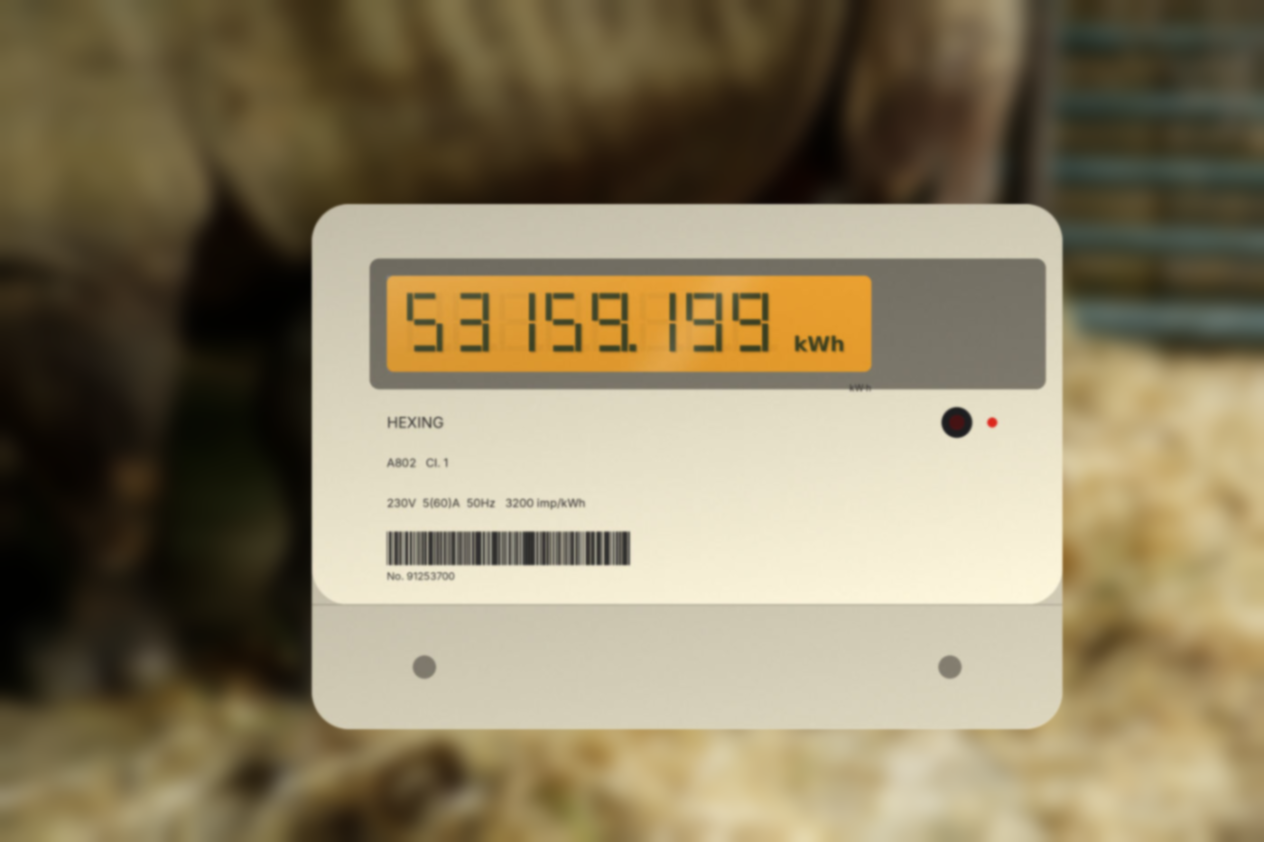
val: 53159.199 (kWh)
